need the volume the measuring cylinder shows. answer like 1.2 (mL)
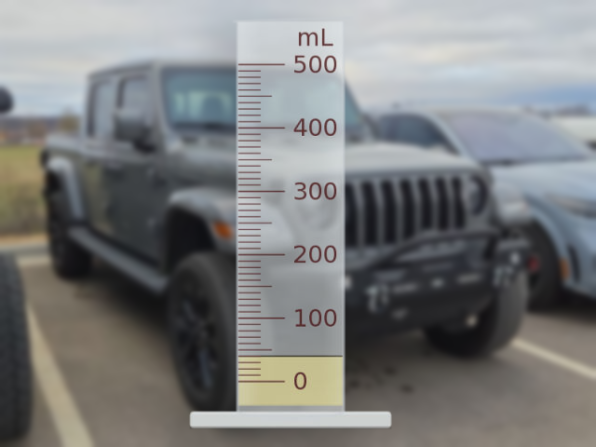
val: 40 (mL)
